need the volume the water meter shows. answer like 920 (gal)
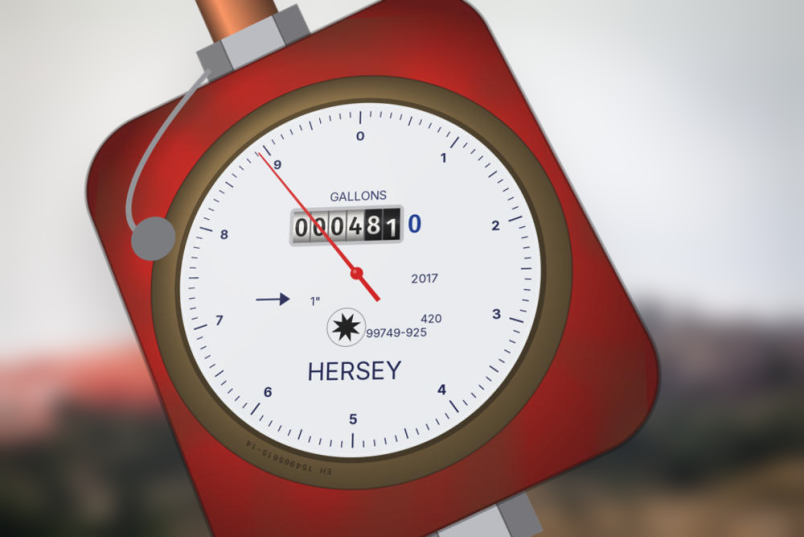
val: 4808.9 (gal)
